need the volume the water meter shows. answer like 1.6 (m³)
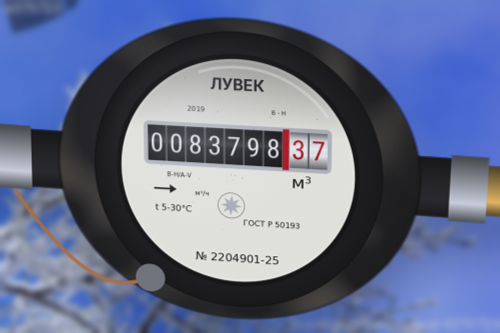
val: 83798.37 (m³)
